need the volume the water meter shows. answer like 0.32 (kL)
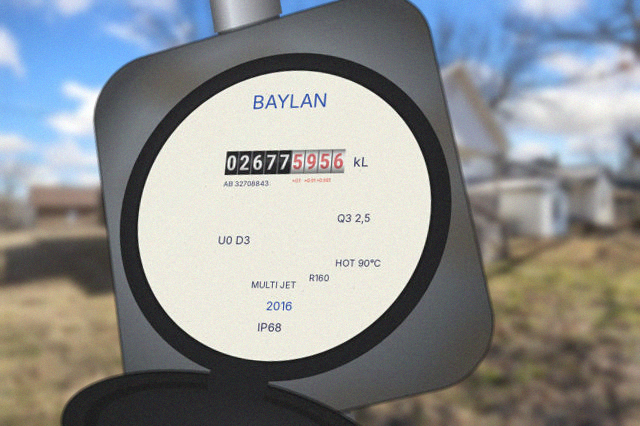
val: 2677.5956 (kL)
